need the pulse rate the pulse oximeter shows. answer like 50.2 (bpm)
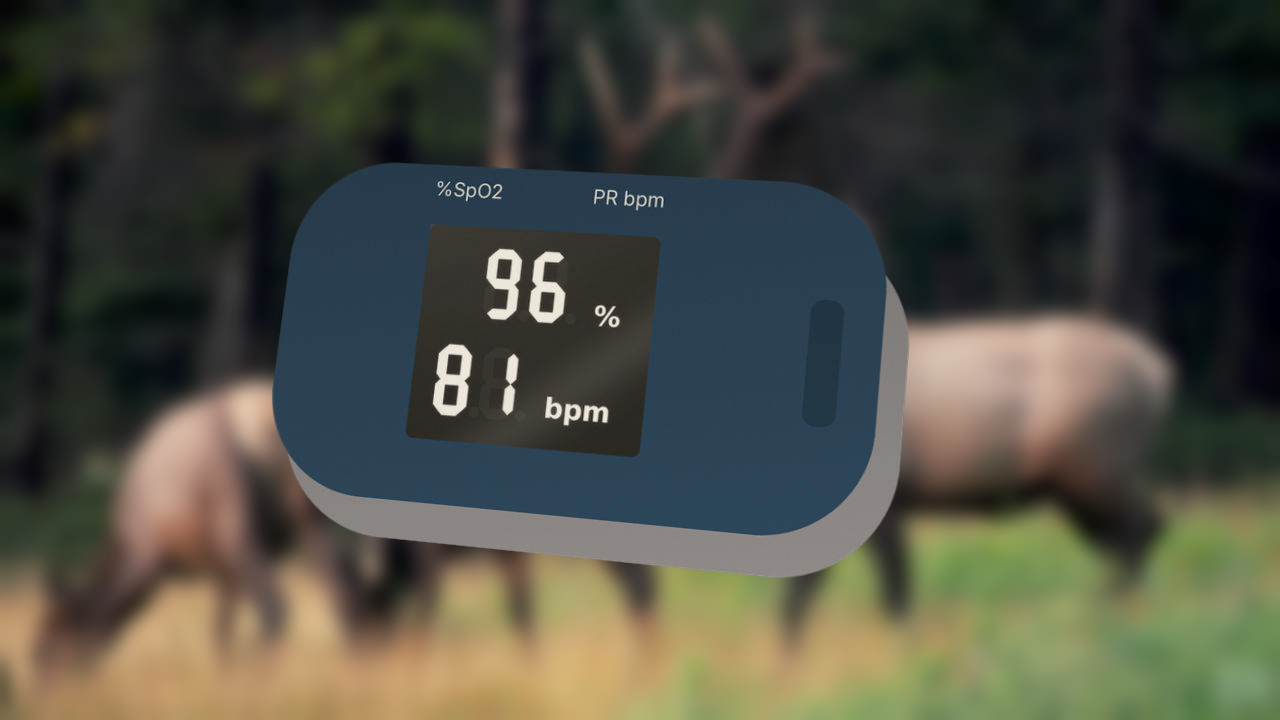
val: 81 (bpm)
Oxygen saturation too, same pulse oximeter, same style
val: 96 (%)
